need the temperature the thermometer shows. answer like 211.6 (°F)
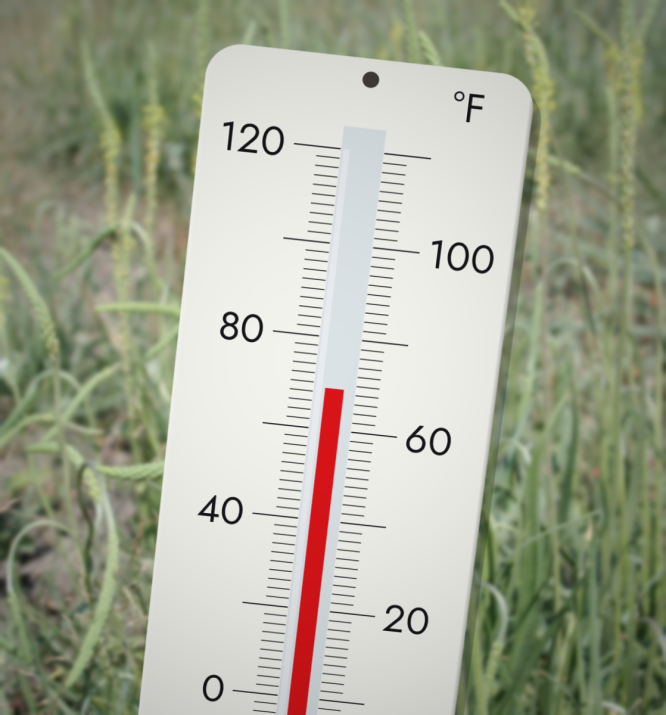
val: 69 (°F)
